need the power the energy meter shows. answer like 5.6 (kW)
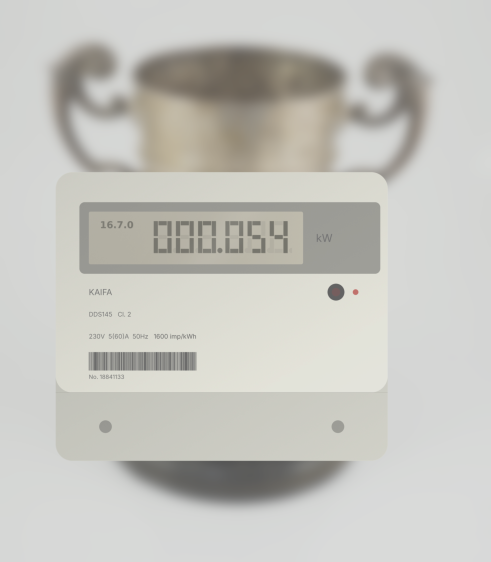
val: 0.054 (kW)
